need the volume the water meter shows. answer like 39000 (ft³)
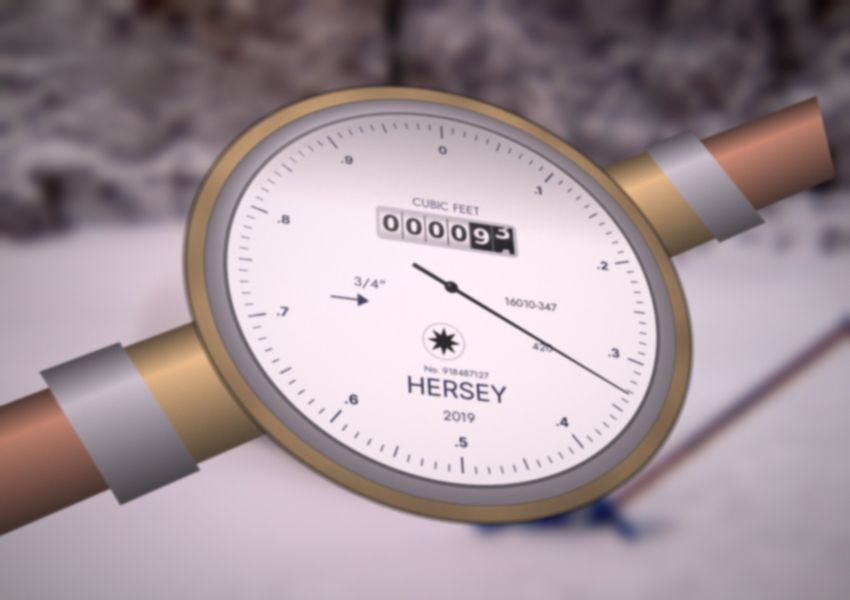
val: 93.33 (ft³)
